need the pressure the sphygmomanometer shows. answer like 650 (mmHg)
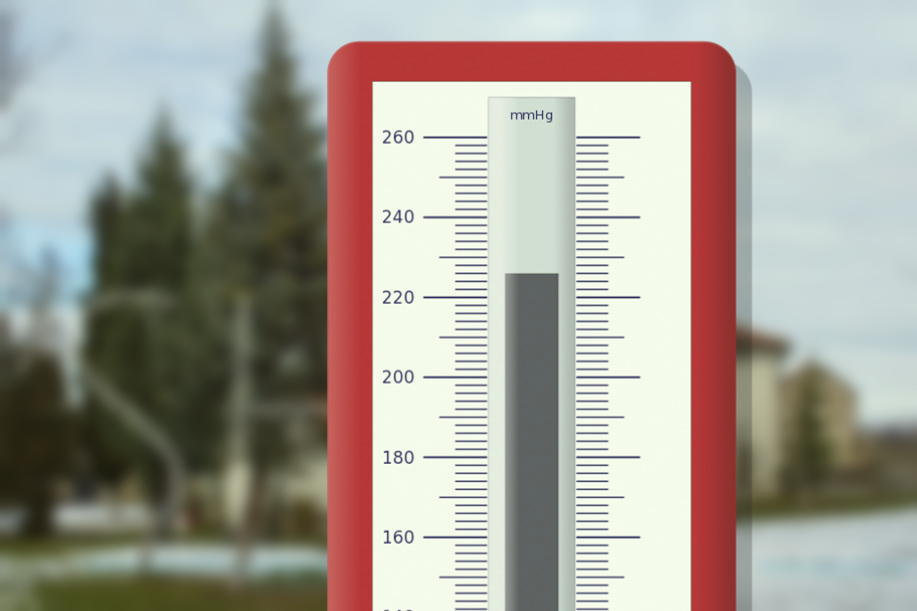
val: 226 (mmHg)
